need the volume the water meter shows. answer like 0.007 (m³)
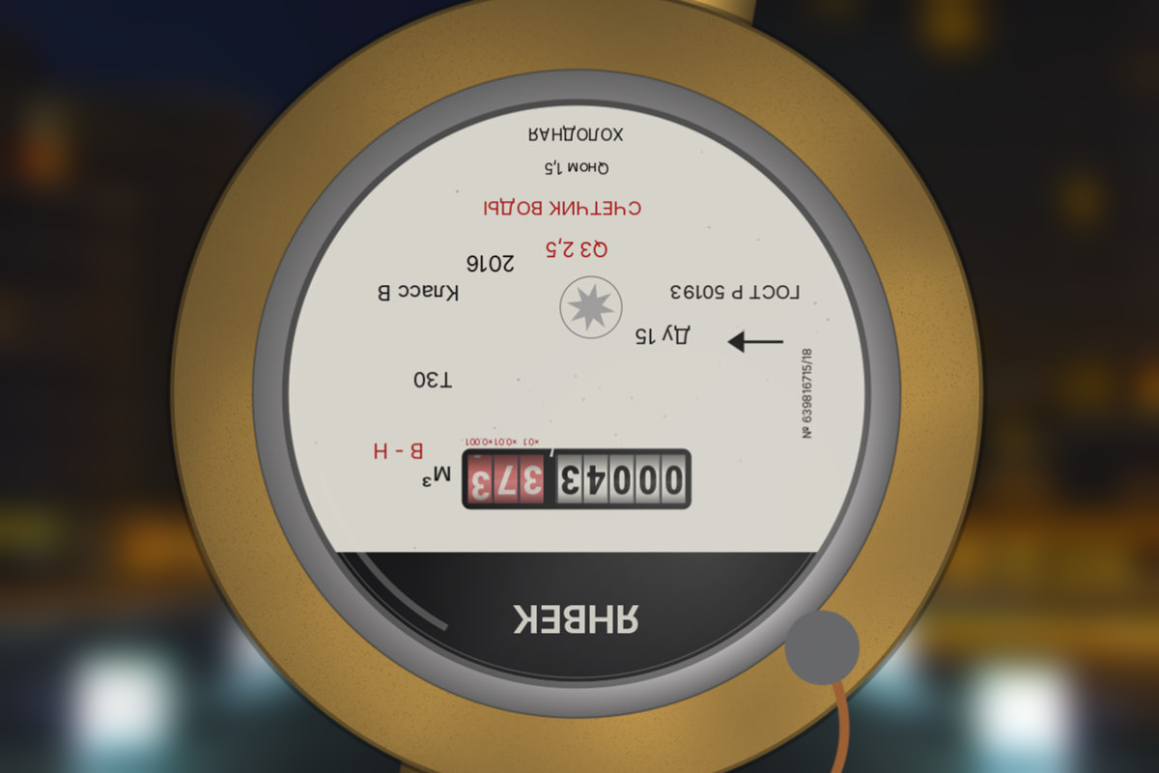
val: 43.373 (m³)
